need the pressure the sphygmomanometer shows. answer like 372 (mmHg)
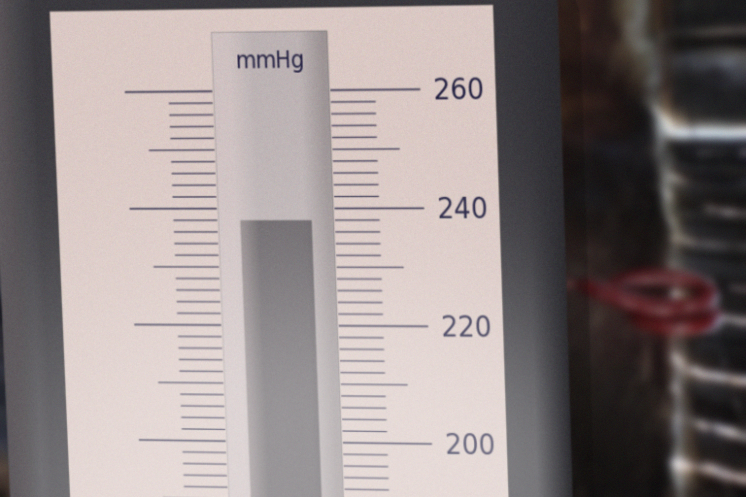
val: 238 (mmHg)
